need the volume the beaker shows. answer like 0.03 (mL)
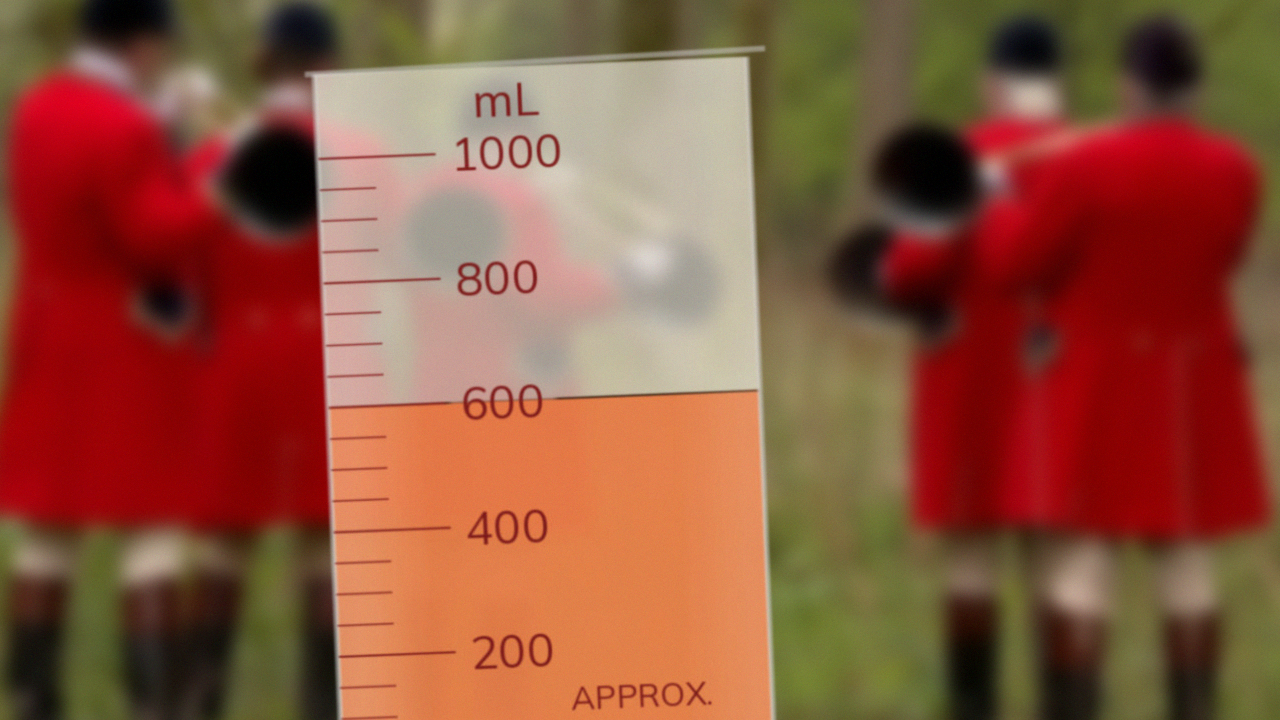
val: 600 (mL)
